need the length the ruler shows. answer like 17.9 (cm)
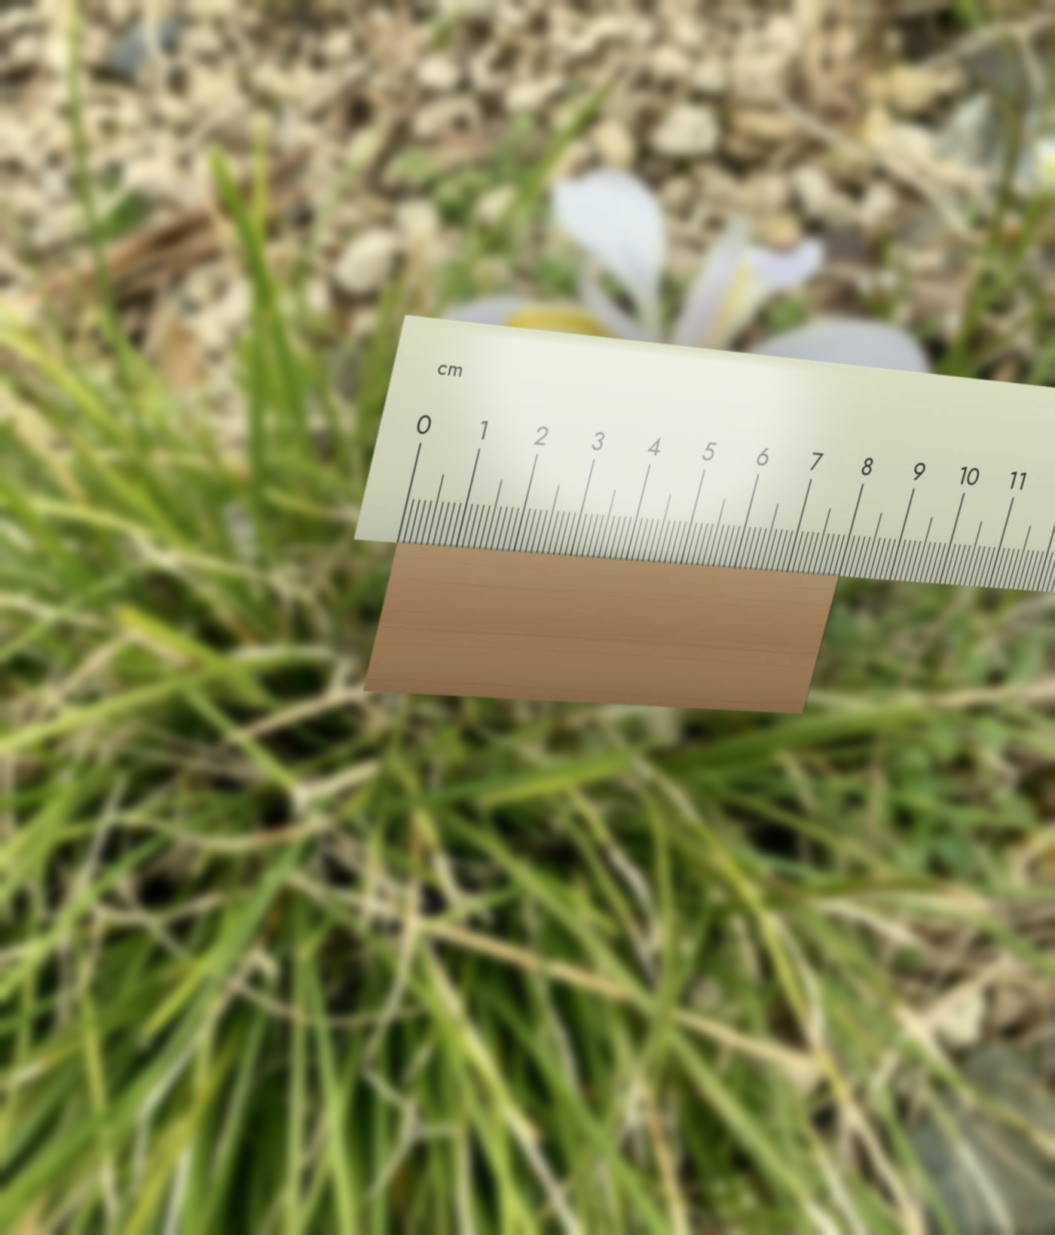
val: 8 (cm)
